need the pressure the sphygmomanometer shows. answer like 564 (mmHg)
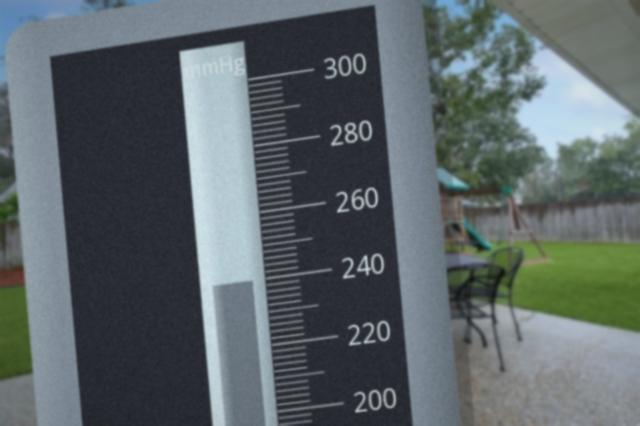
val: 240 (mmHg)
